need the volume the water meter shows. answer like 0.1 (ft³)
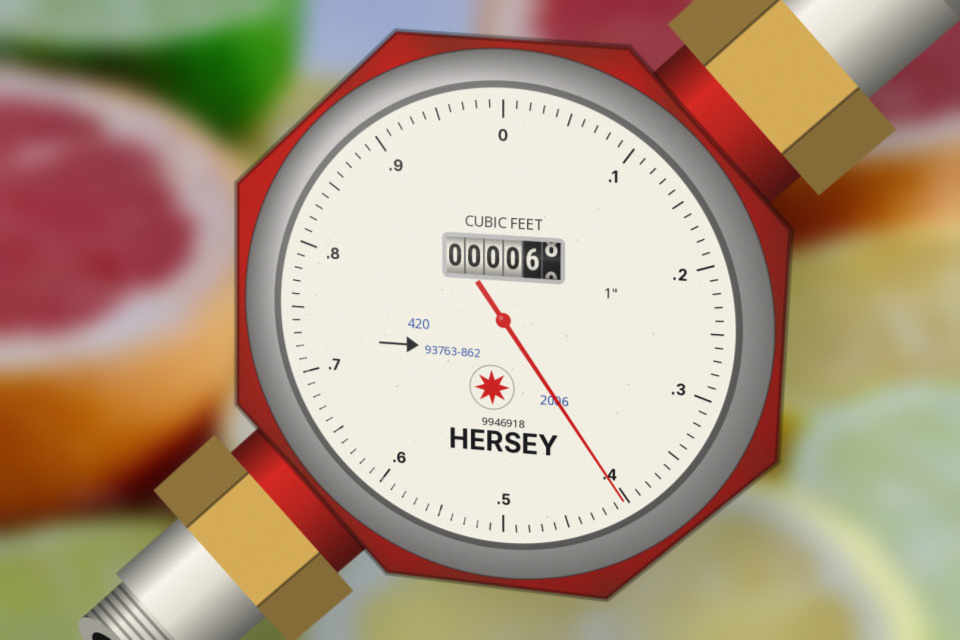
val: 68.40 (ft³)
